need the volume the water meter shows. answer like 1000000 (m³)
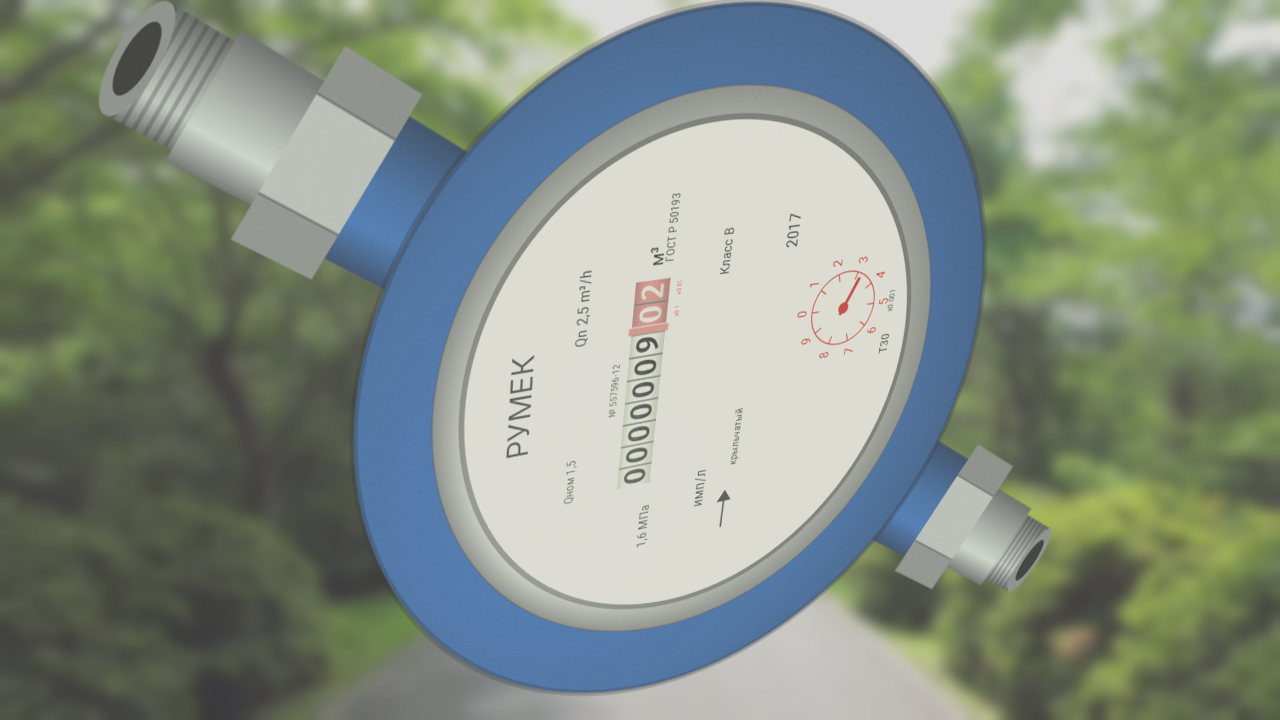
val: 9.023 (m³)
